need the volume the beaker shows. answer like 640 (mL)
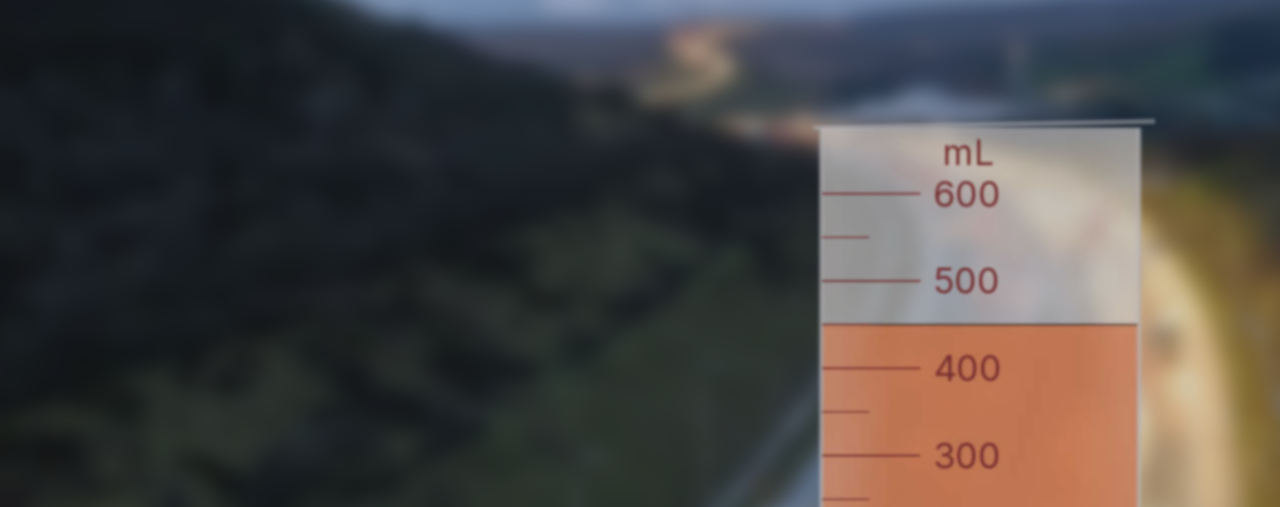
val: 450 (mL)
